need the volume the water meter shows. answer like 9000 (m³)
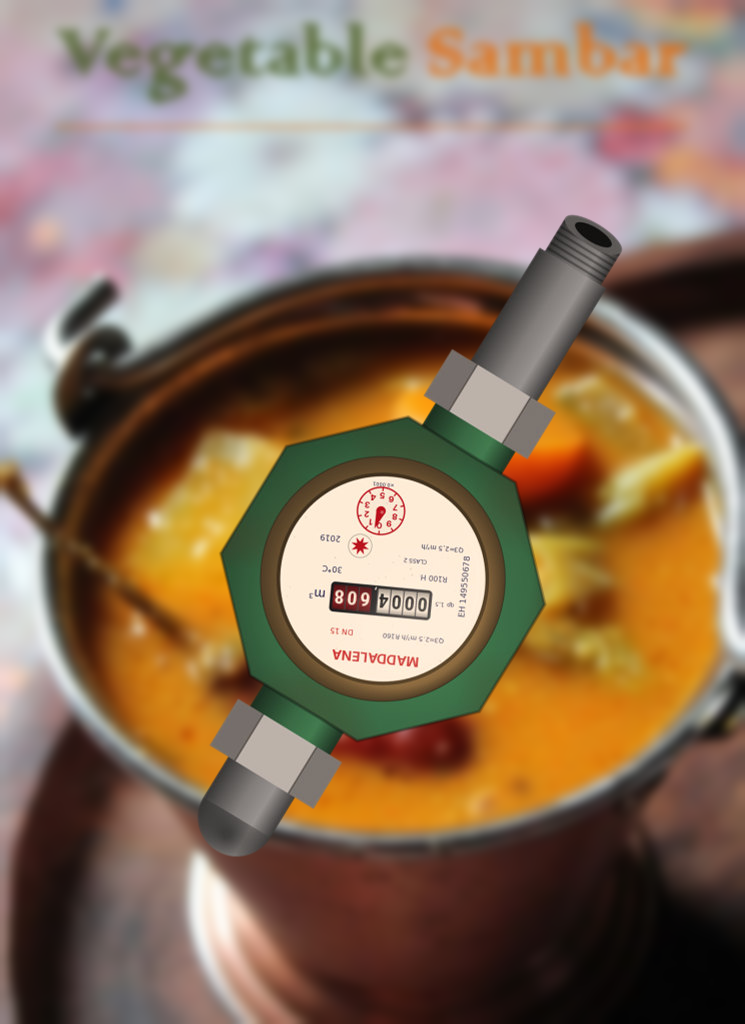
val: 4.6080 (m³)
